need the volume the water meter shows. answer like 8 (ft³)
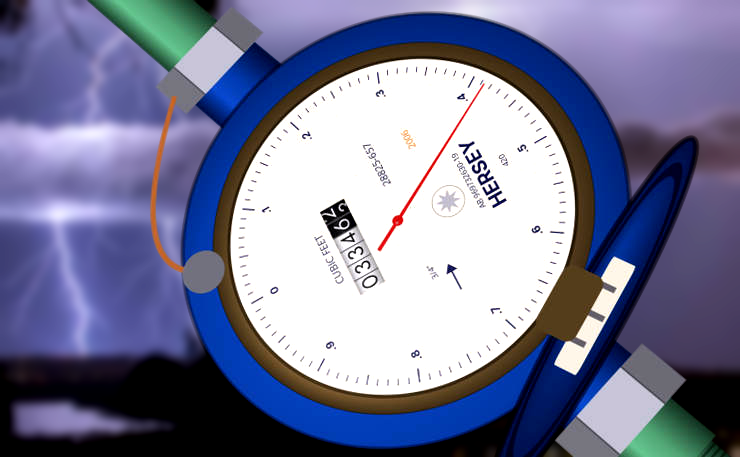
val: 33462.41 (ft³)
